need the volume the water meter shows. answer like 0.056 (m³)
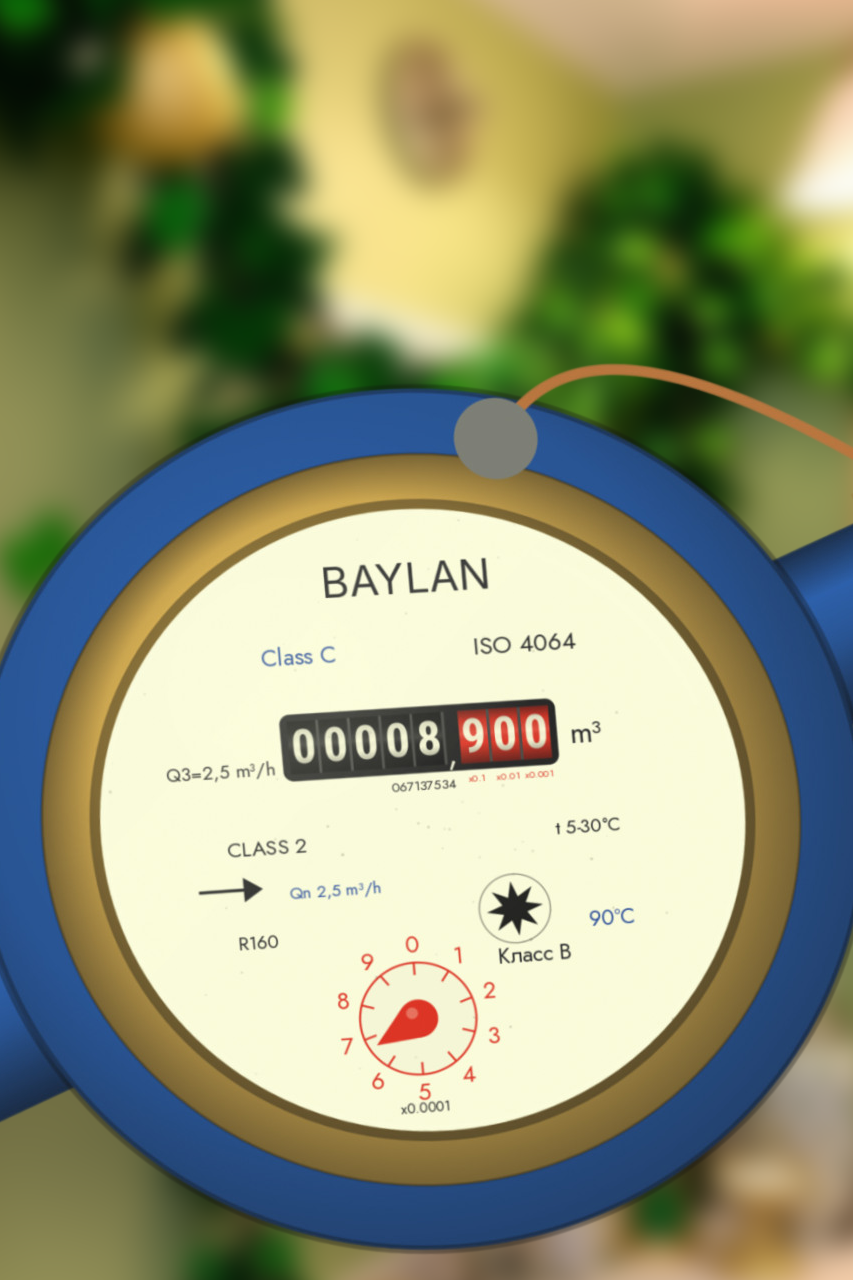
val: 8.9006 (m³)
